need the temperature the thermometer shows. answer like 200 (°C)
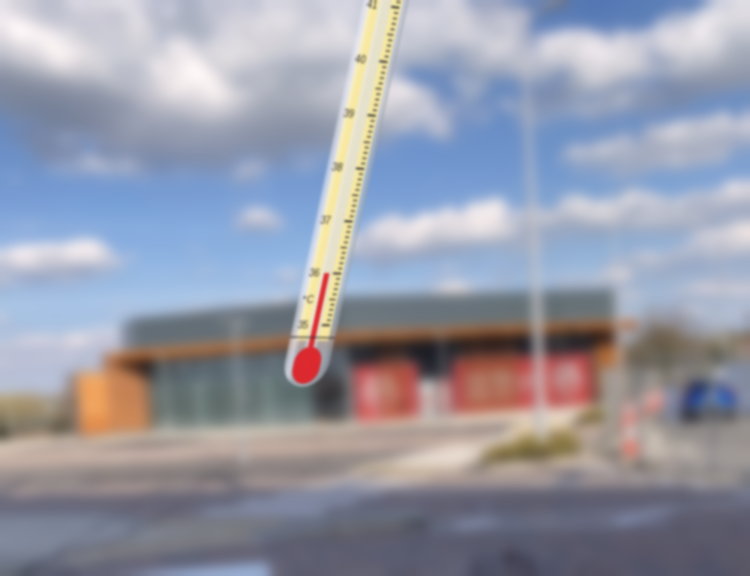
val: 36 (°C)
